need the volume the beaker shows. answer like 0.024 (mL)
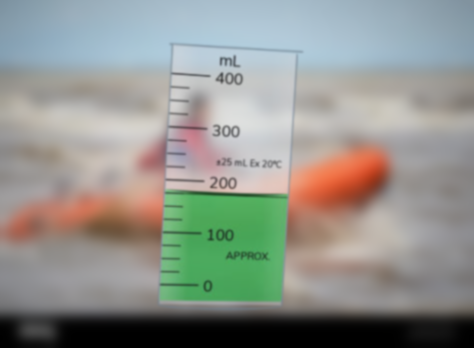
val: 175 (mL)
